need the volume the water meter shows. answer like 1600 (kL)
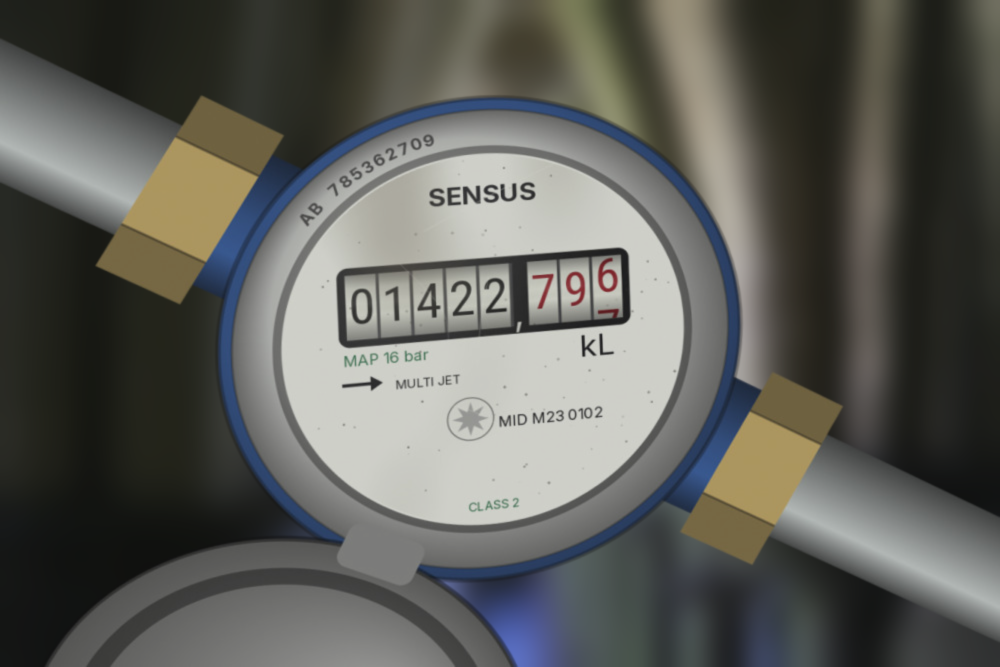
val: 1422.796 (kL)
